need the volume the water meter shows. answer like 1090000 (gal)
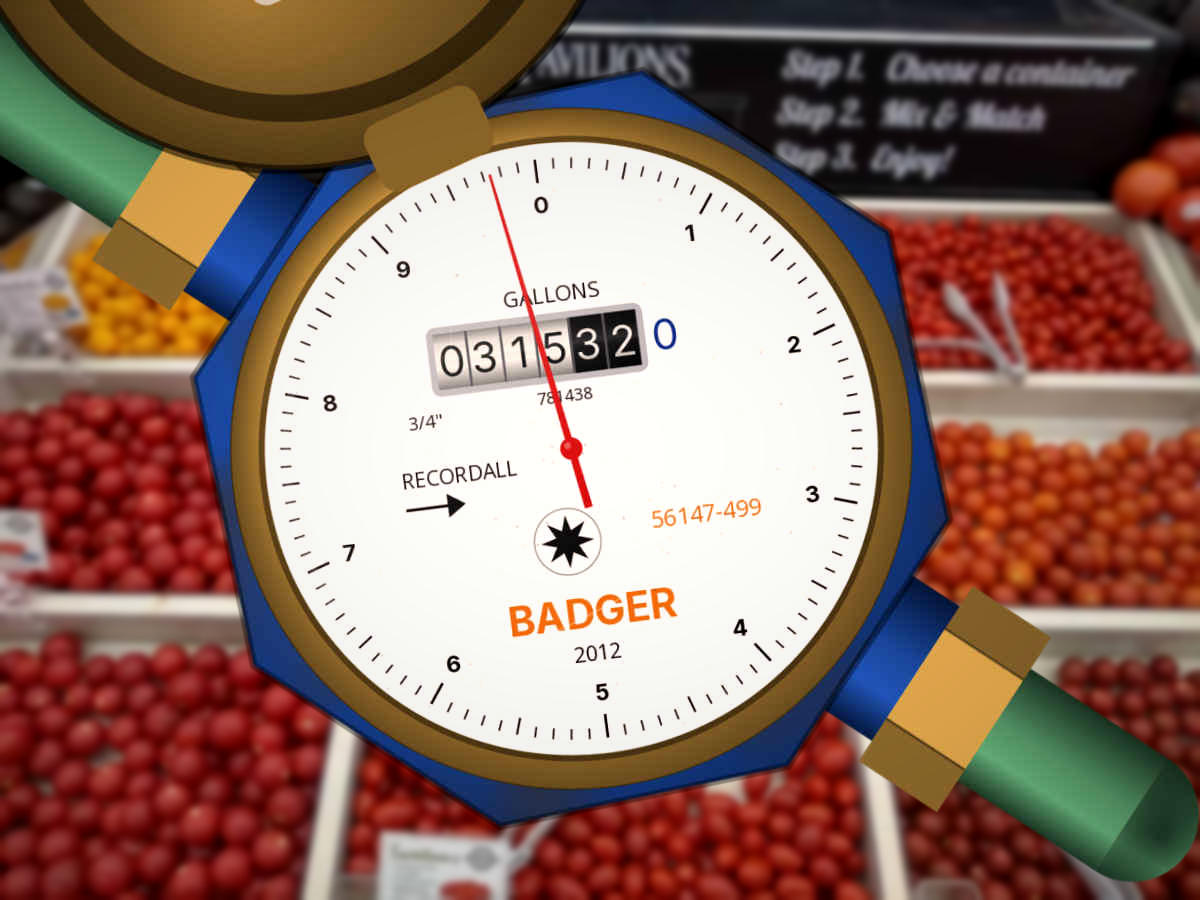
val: 315319.7 (gal)
